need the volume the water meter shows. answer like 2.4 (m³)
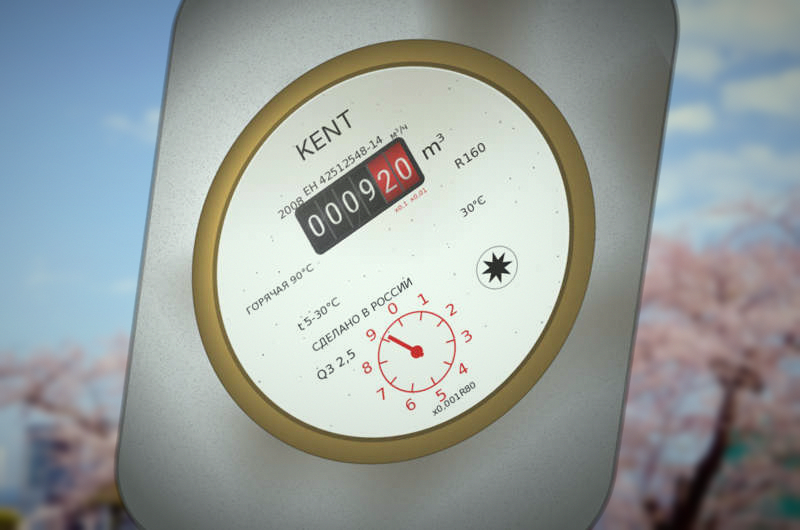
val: 9.199 (m³)
